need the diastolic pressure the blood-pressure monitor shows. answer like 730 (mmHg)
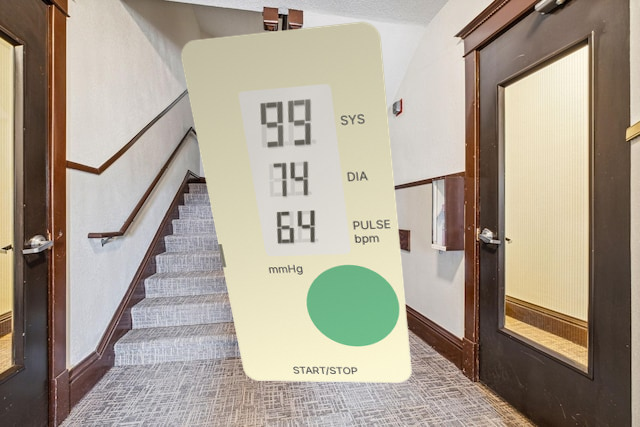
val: 74 (mmHg)
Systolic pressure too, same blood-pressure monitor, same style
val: 99 (mmHg)
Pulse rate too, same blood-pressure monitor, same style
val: 64 (bpm)
